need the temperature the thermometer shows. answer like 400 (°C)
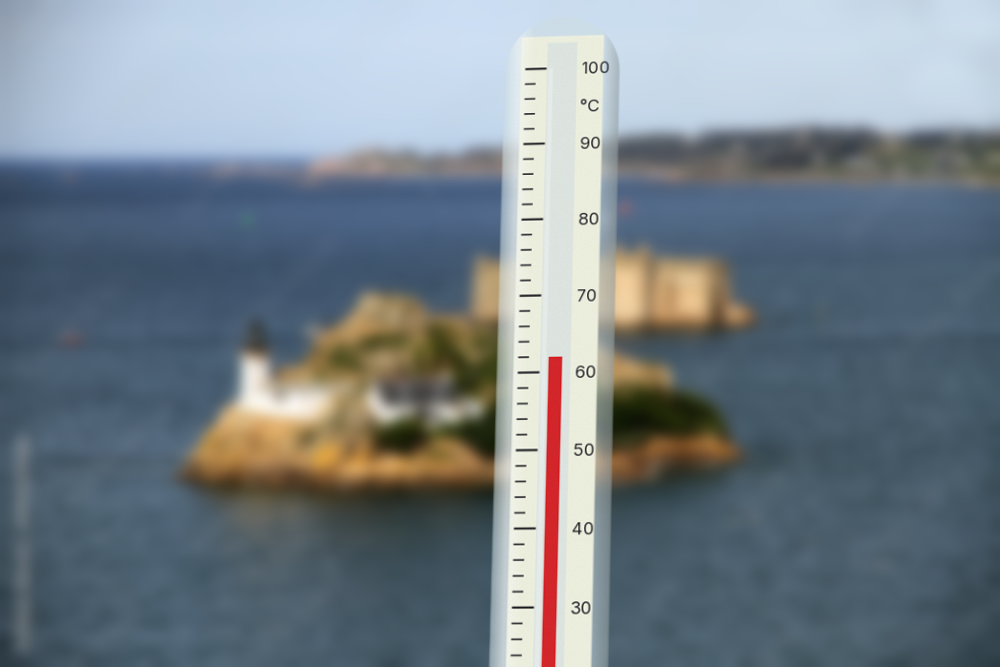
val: 62 (°C)
